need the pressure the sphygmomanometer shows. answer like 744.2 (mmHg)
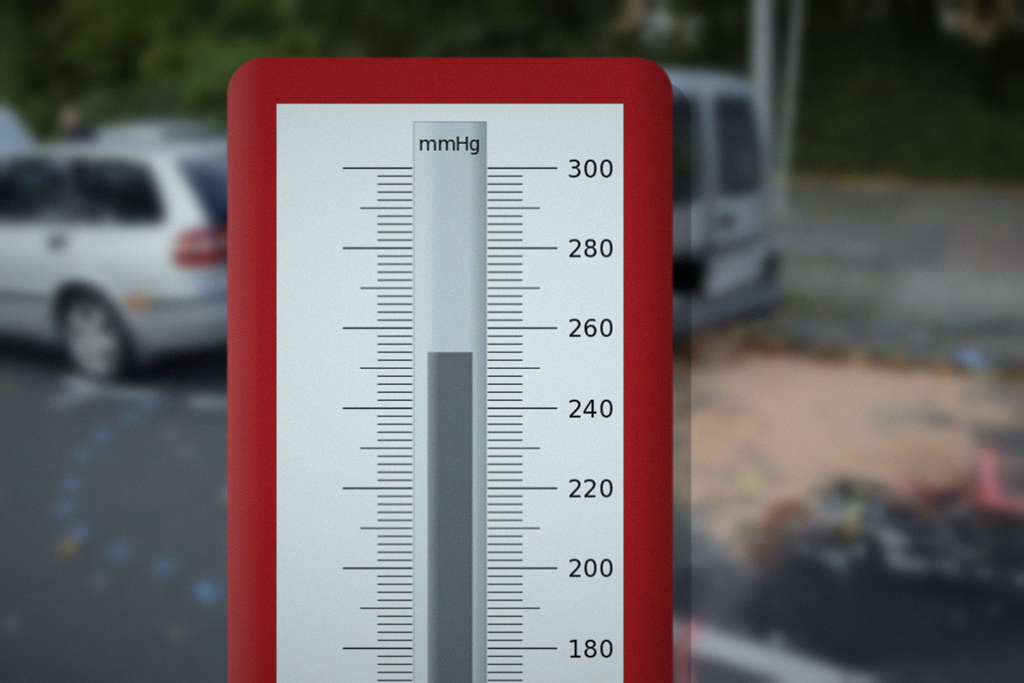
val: 254 (mmHg)
